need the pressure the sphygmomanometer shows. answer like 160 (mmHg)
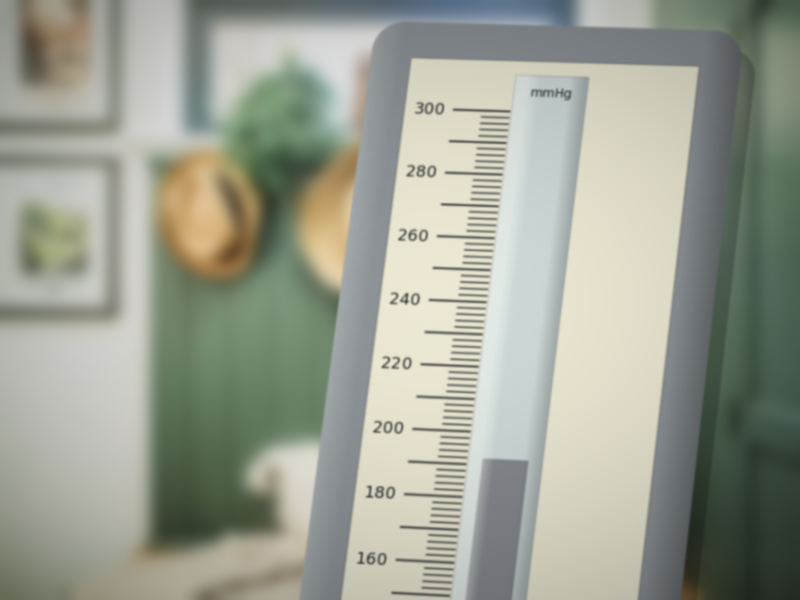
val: 192 (mmHg)
